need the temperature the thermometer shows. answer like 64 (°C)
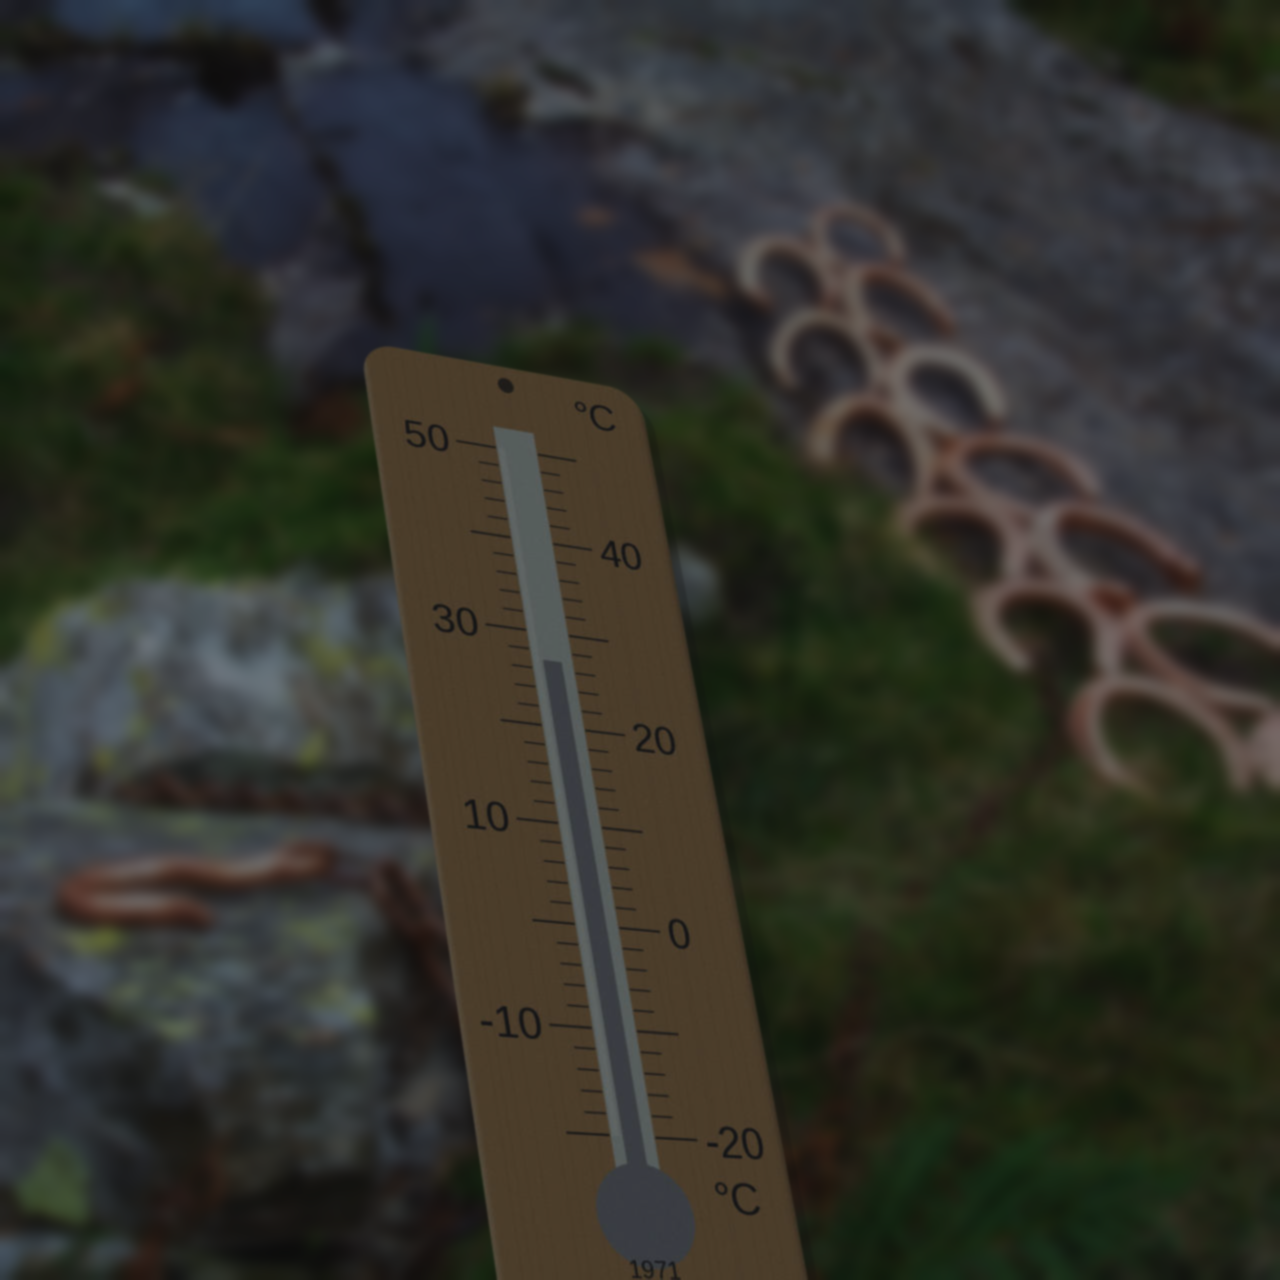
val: 27 (°C)
